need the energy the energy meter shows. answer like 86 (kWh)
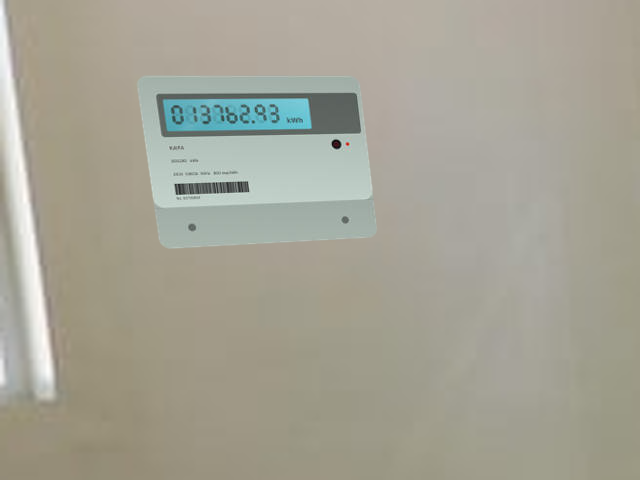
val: 13762.93 (kWh)
